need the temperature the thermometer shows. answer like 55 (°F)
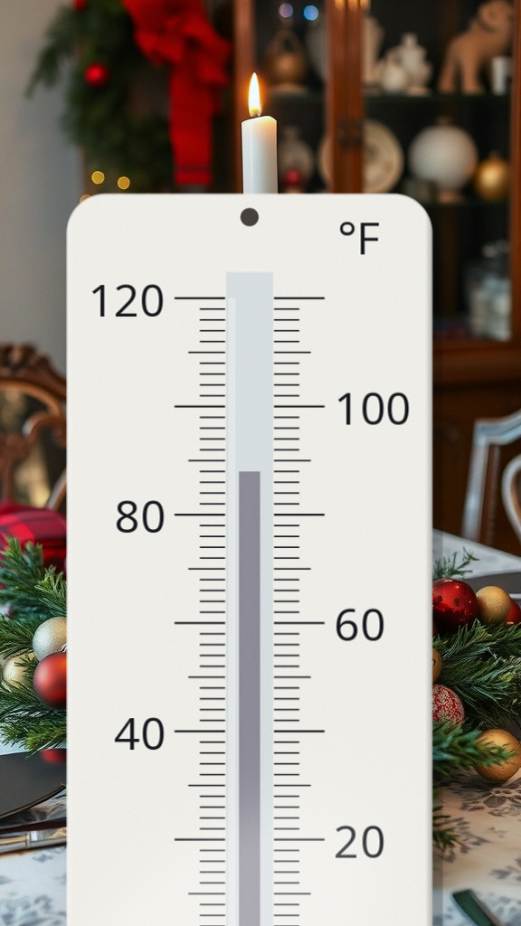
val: 88 (°F)
